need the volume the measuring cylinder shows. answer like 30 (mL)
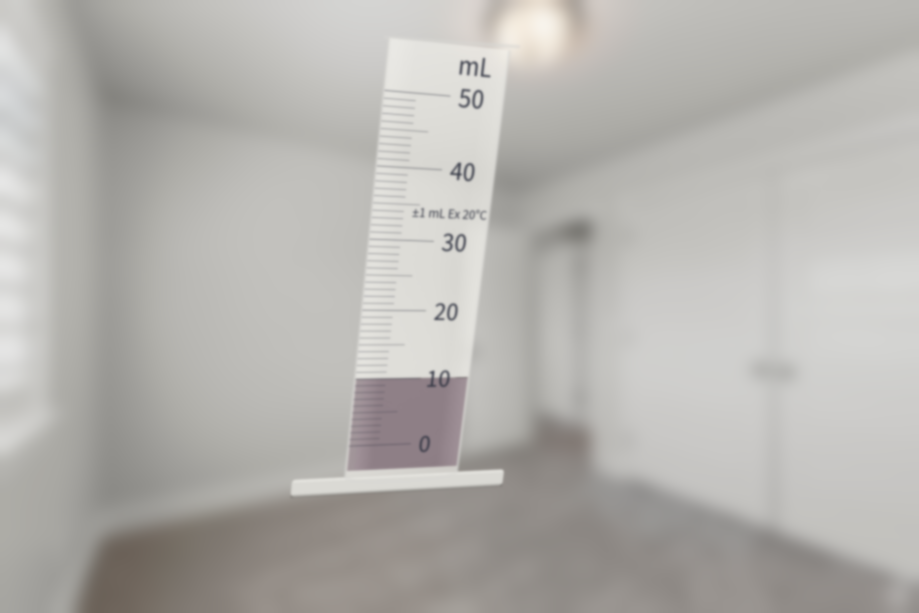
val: 10 (mL)
